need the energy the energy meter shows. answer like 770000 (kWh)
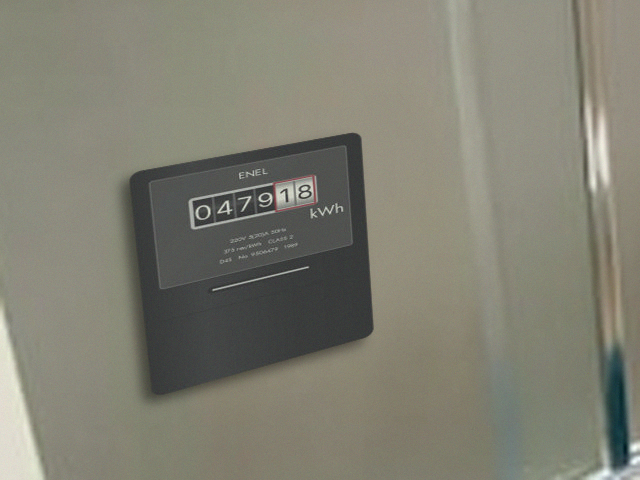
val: 479.18 (kWh)
